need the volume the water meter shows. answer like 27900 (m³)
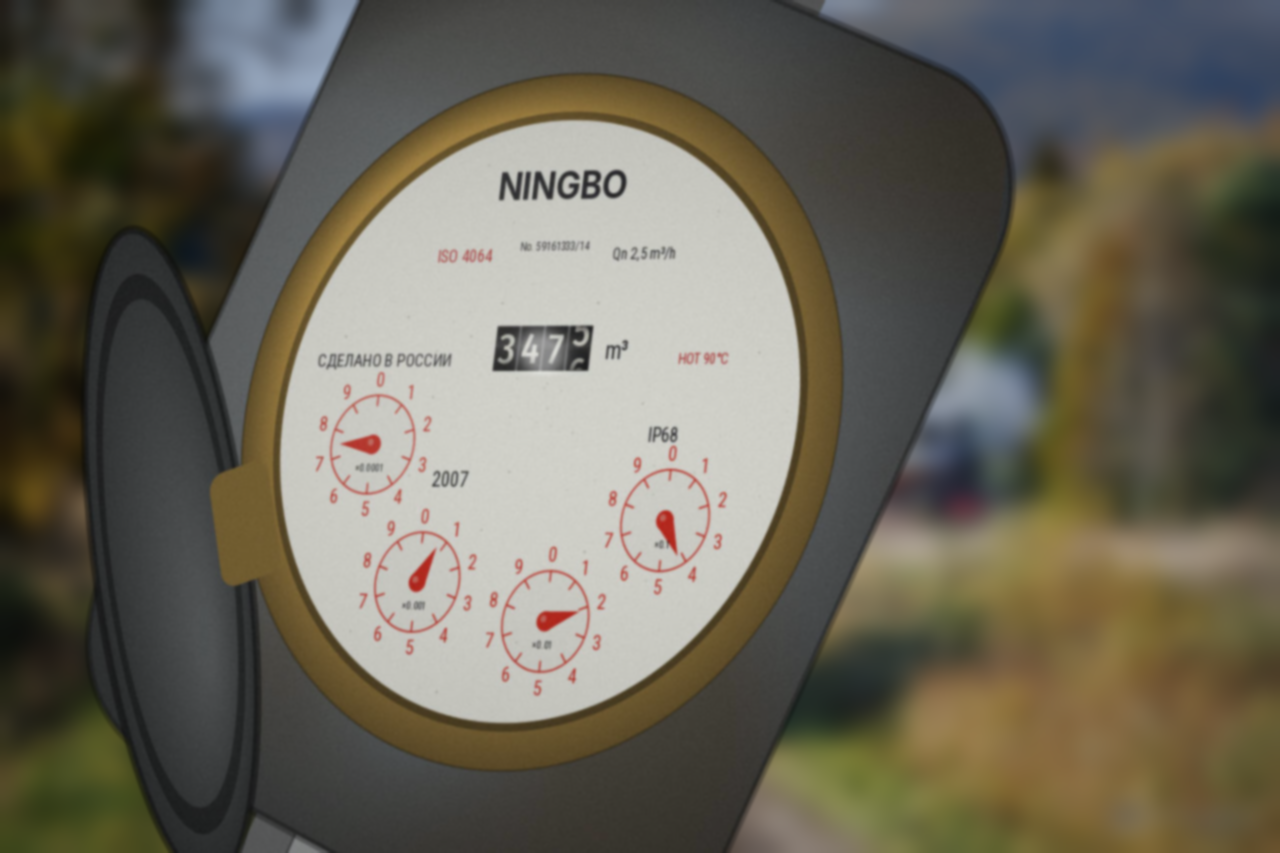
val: 3475.4207 (m³)
